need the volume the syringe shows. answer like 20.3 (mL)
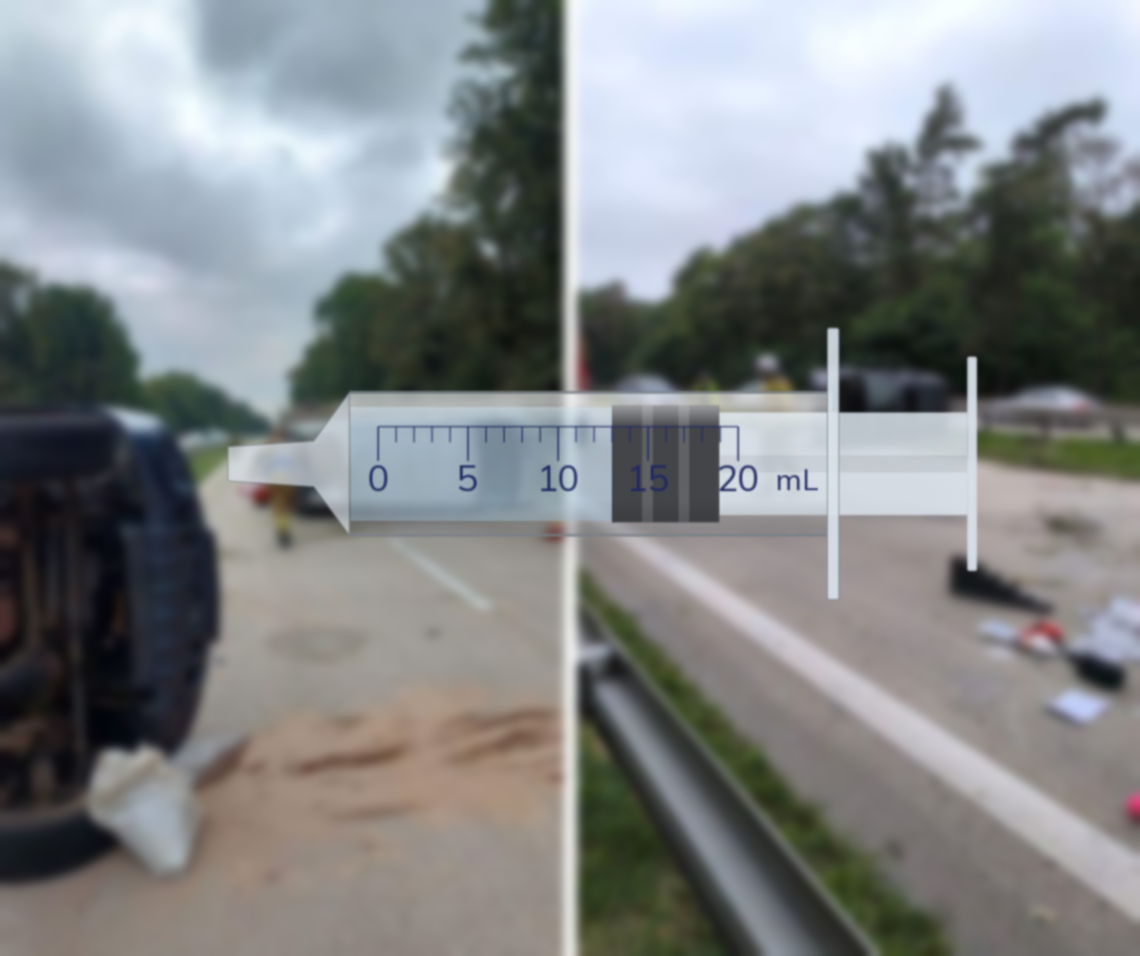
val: 13 (mL)
